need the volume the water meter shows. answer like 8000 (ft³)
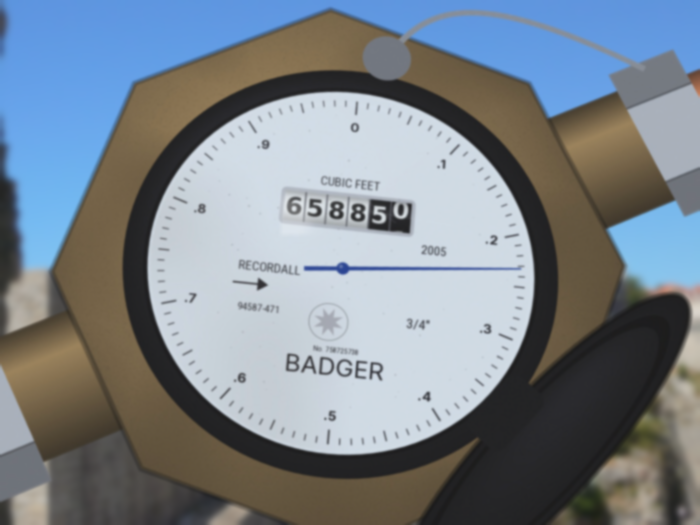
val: 658850.23 (ft³)
